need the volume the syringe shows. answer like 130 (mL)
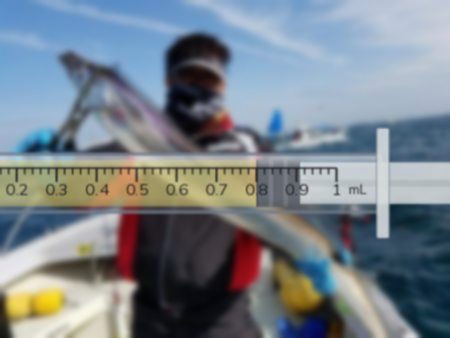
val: 0.8 (mL)
